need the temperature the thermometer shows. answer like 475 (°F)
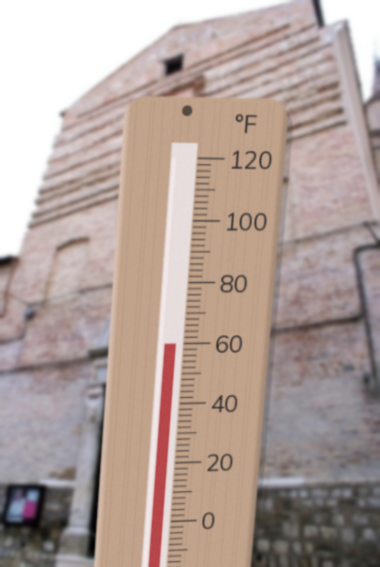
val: 60 (°F)
